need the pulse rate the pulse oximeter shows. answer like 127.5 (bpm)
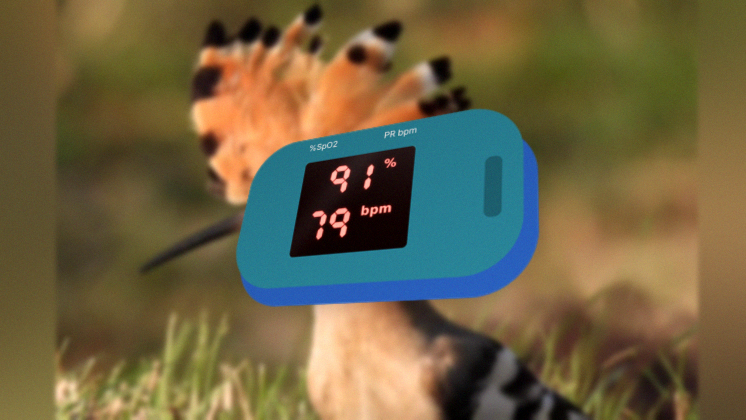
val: 79 (bpm)
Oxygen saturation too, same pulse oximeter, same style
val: 91 (%)
